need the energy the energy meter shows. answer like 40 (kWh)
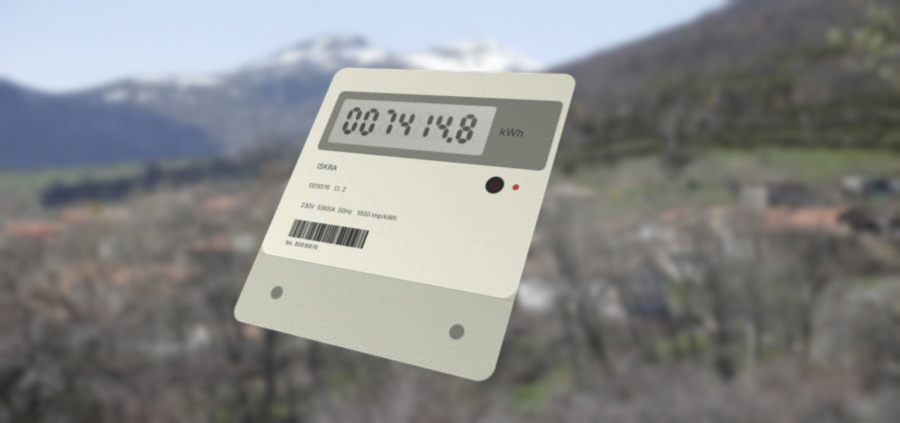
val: 7414.8 (kWh)
